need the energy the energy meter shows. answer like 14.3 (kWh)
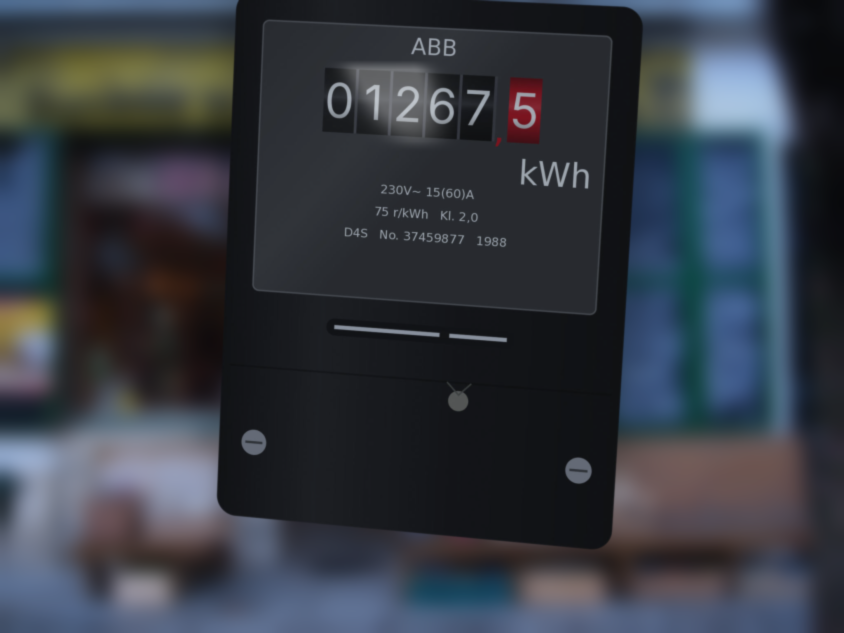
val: 1267.5 (kWh)
